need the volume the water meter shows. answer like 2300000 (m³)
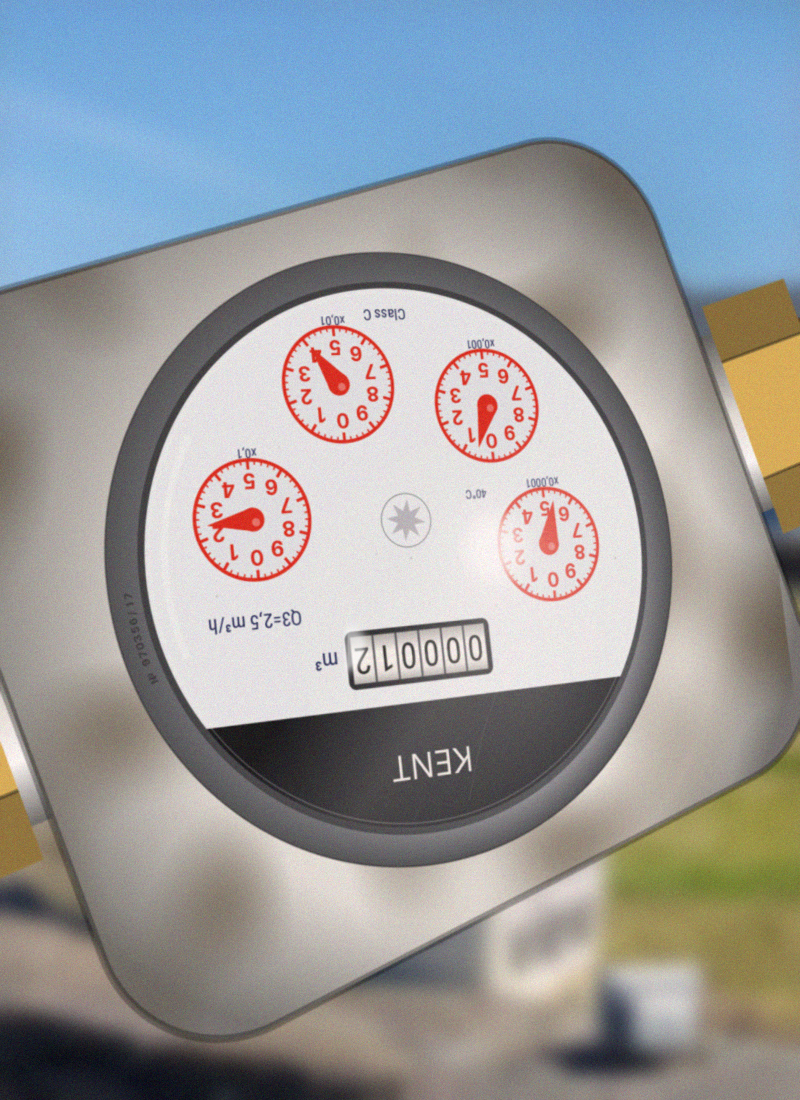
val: 12.2405 (m³)
